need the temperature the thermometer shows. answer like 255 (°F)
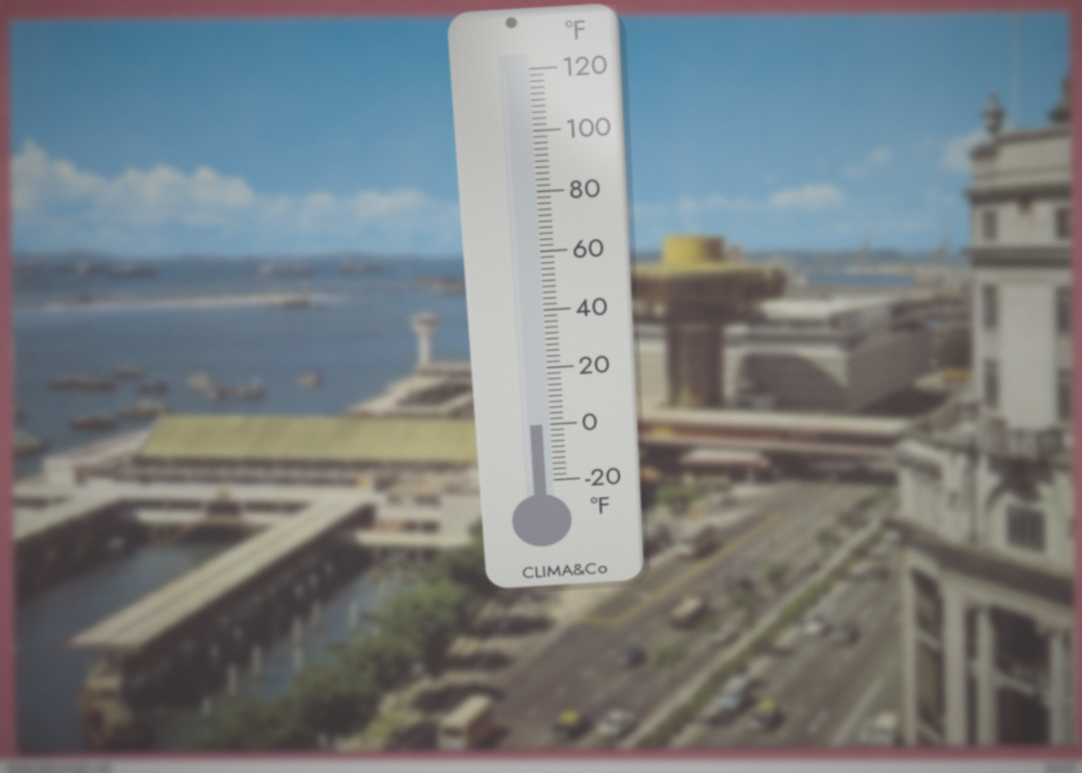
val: 0 (°F)
